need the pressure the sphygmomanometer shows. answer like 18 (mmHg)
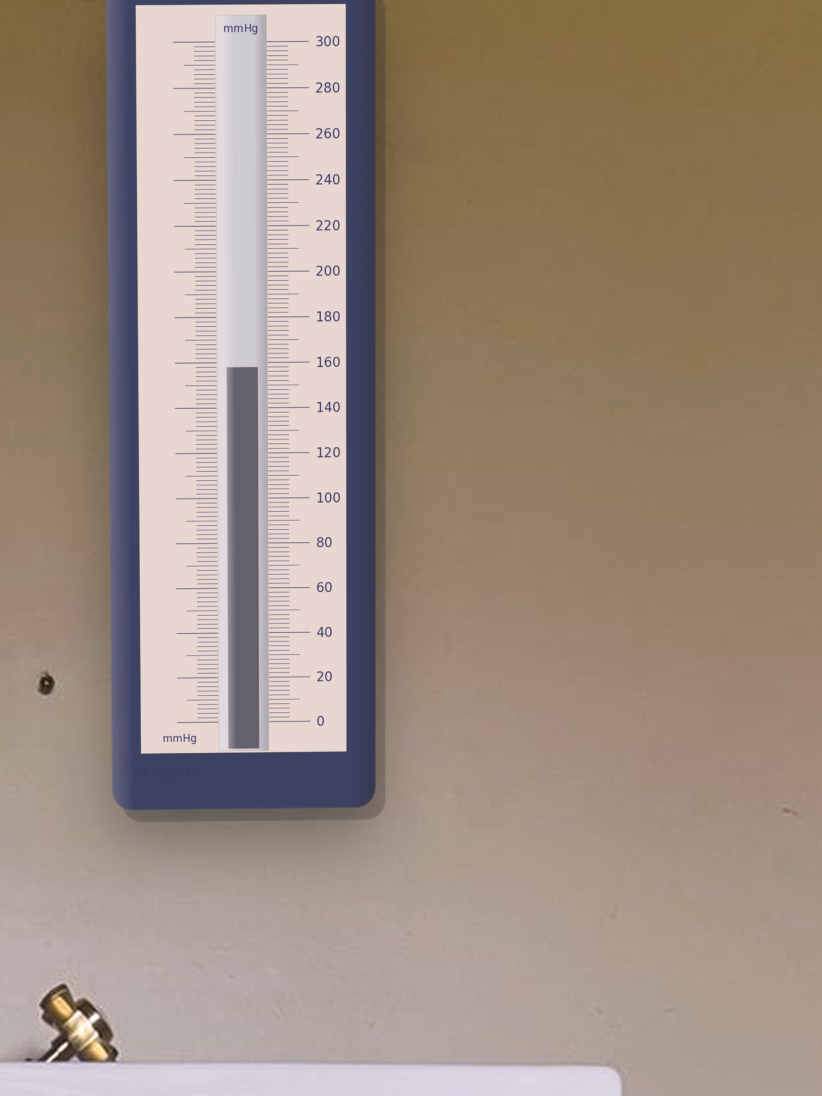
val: 158 (mmHg)
